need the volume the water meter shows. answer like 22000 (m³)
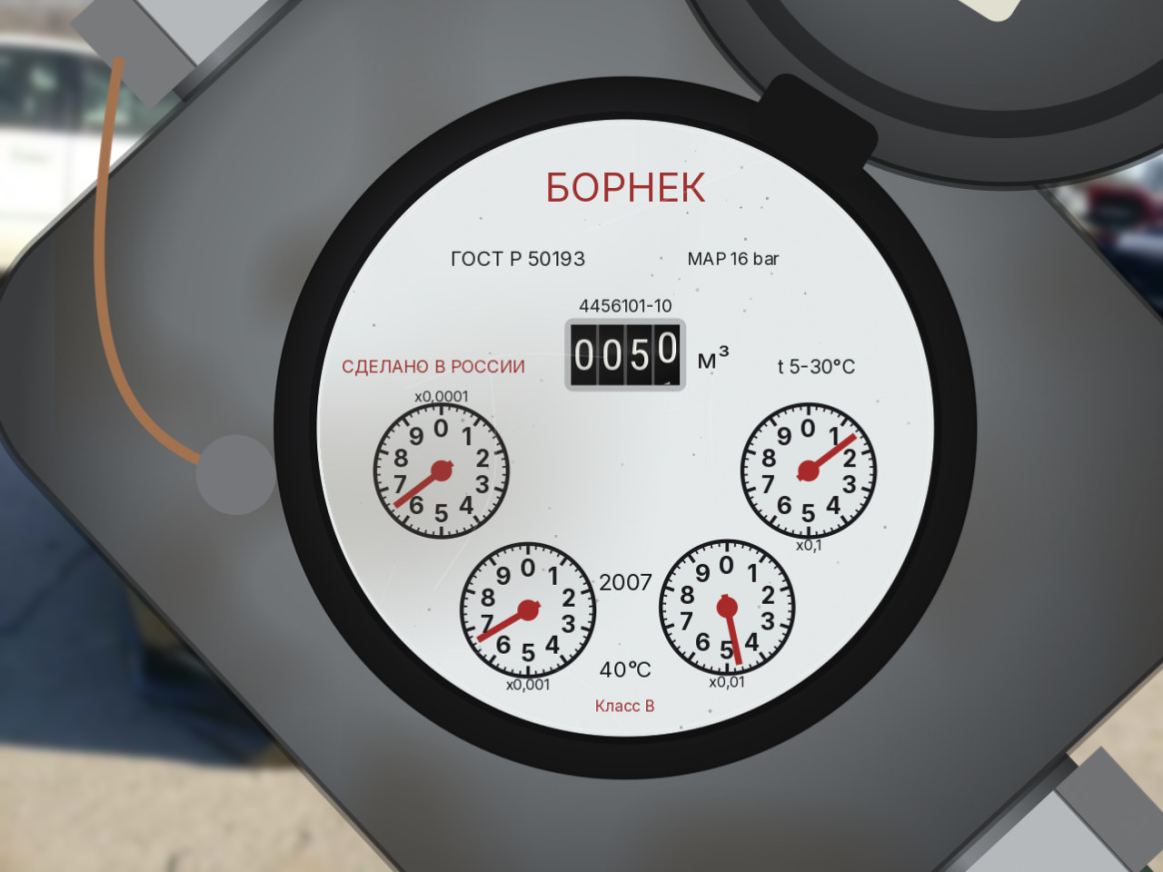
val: 50.1466 (m³)
